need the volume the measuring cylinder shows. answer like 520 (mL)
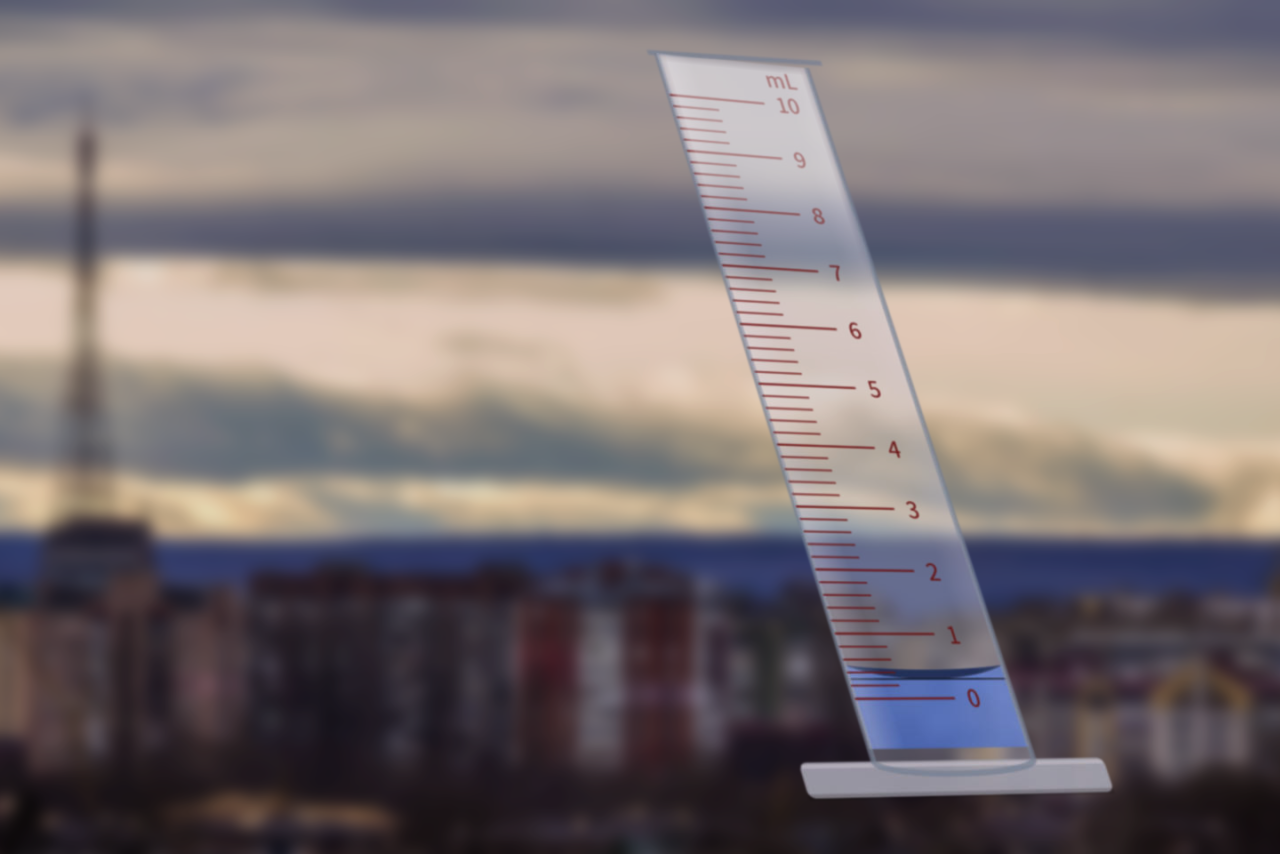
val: 0.3 (mL)
